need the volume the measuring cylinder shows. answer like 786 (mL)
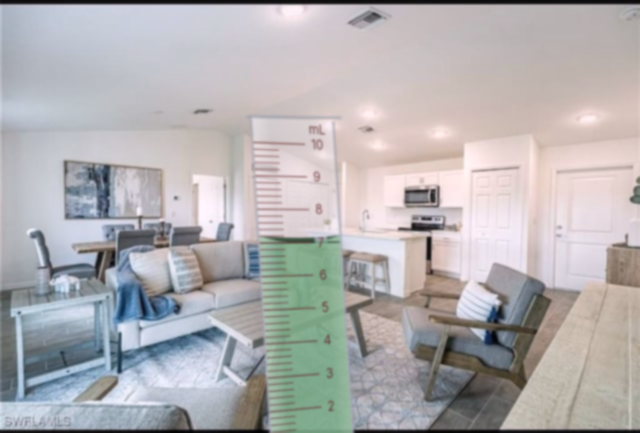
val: 7 (mL)
